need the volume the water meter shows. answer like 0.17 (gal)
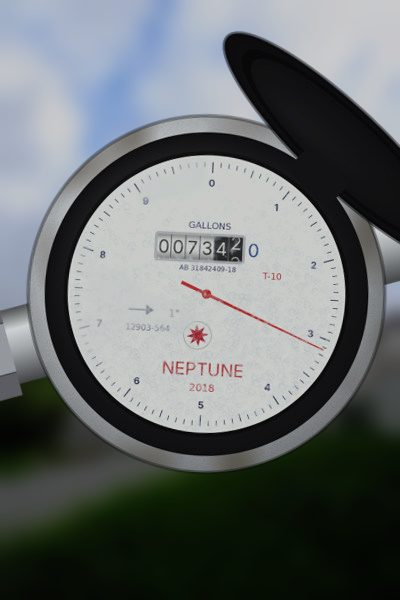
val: 73423.1 (gal)
